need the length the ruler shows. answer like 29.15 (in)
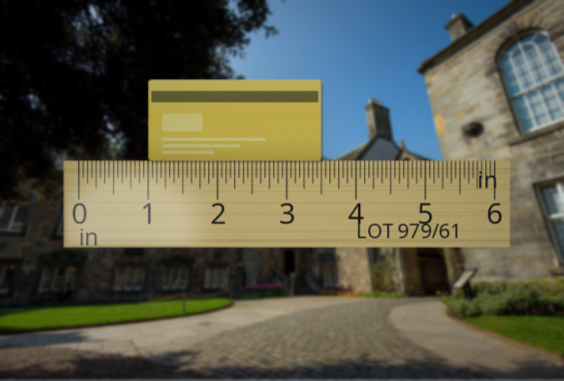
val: 2.5 (in)
